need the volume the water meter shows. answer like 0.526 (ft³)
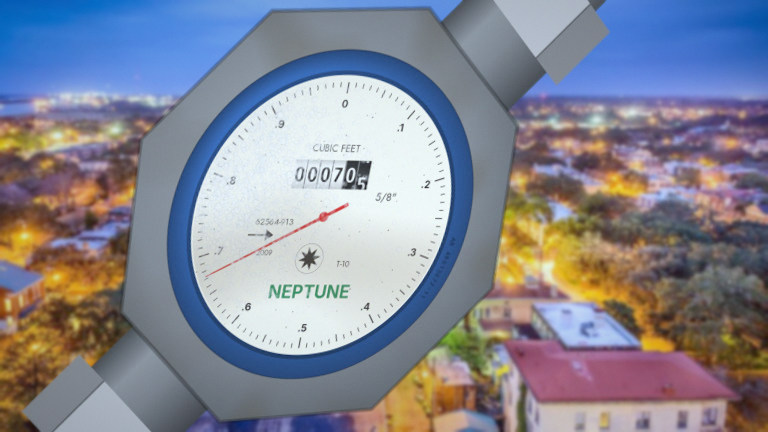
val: 704.67 (ft³)
